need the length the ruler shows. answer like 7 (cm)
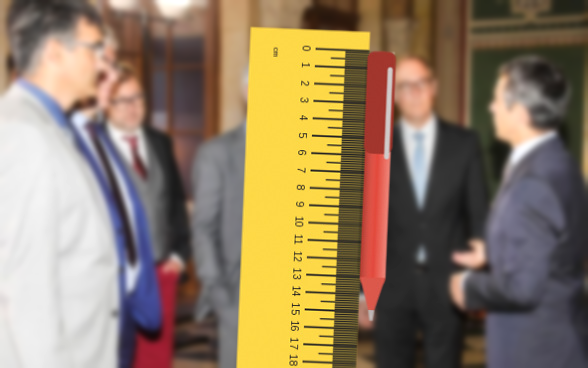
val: 15.5 (cm)
